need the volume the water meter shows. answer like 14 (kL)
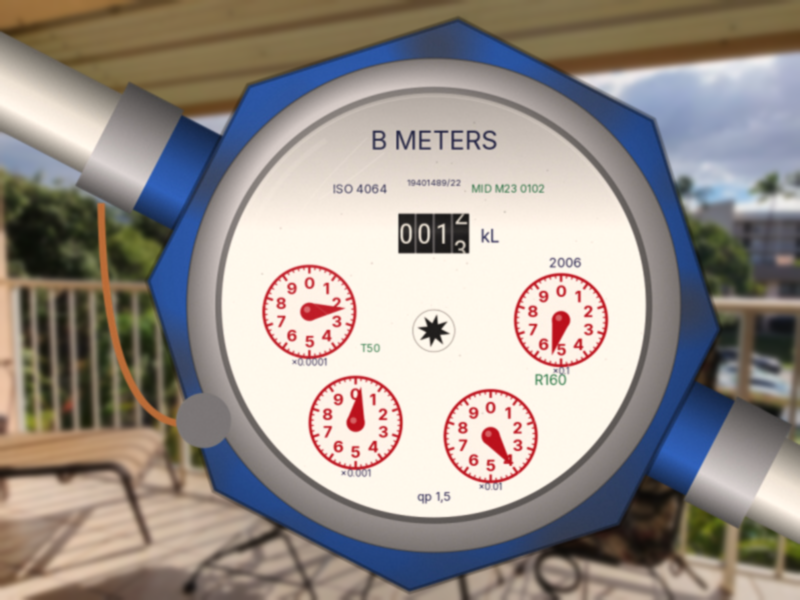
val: 12.5402 (kL)
